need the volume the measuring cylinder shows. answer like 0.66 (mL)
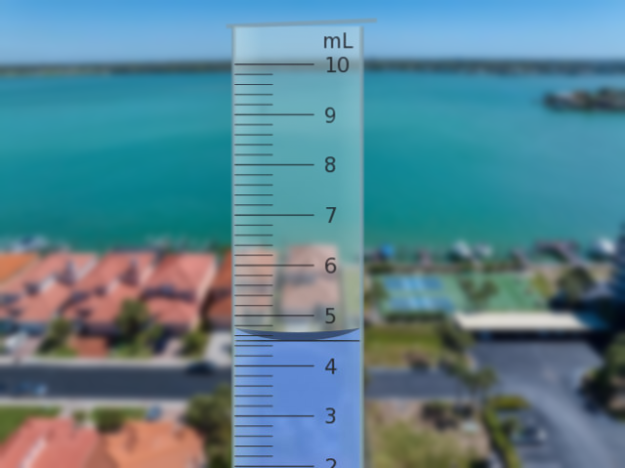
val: 4.5 (mL)
